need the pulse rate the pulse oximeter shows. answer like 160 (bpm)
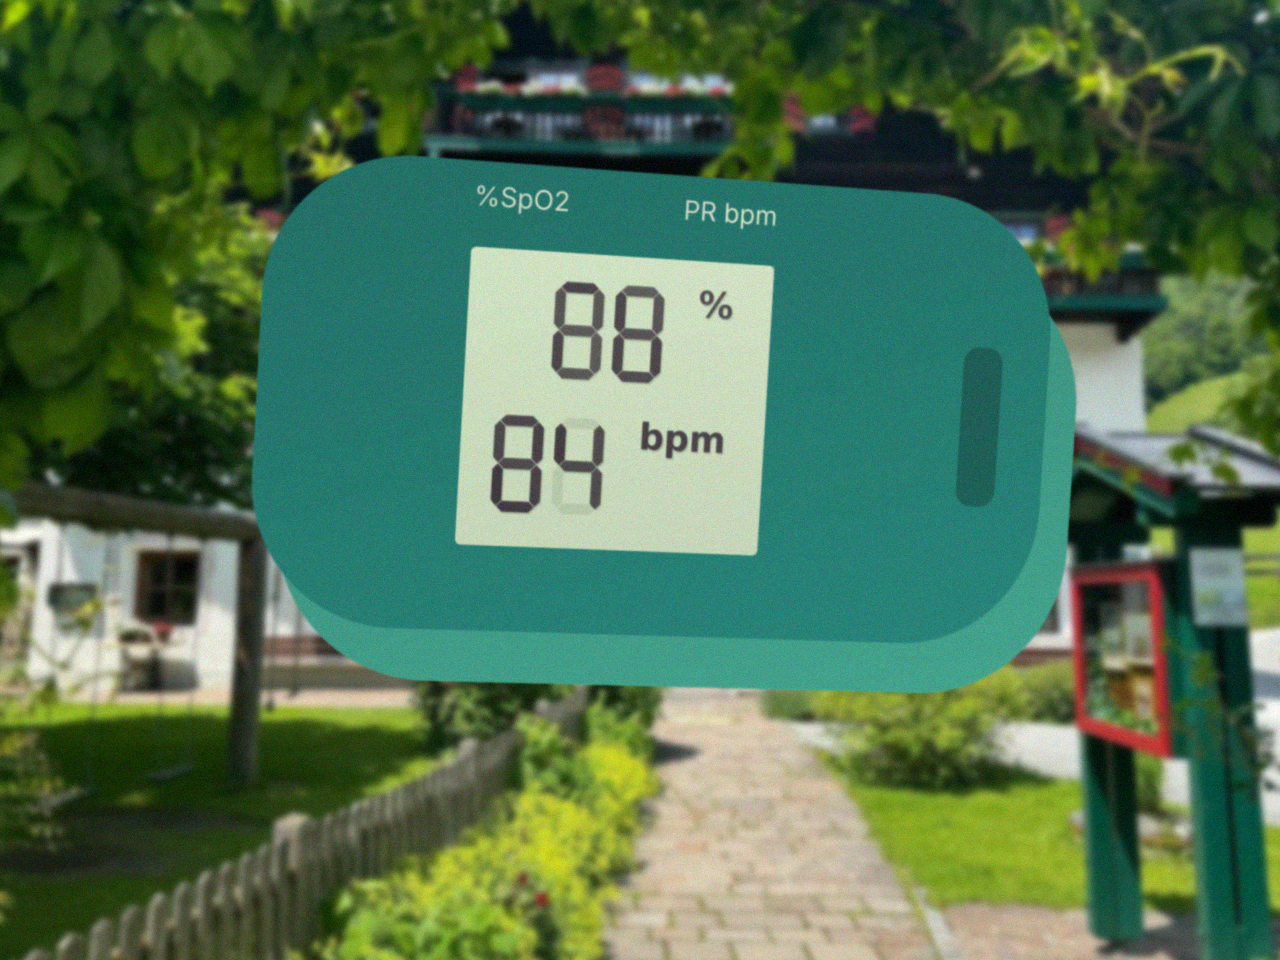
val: 84 (bpm)
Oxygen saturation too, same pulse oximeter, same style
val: 88 (%)
